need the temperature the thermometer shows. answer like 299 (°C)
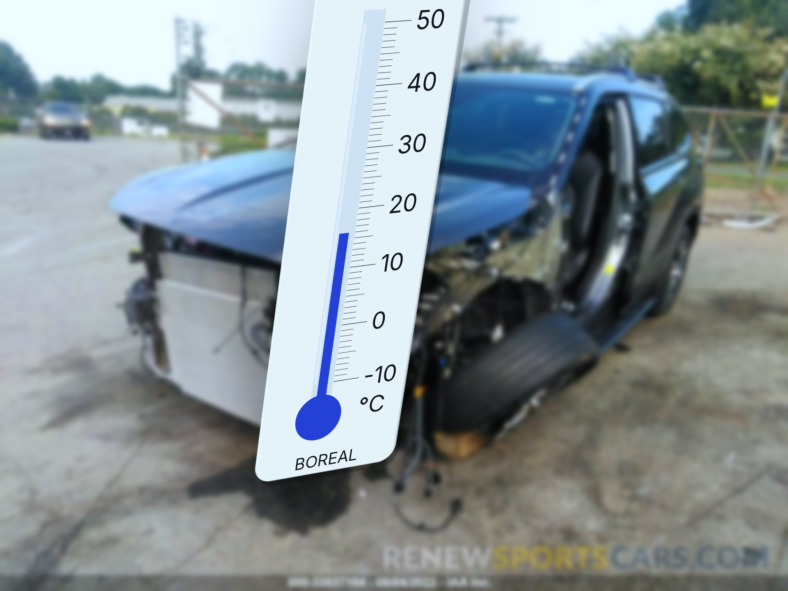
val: 16 (°C)
